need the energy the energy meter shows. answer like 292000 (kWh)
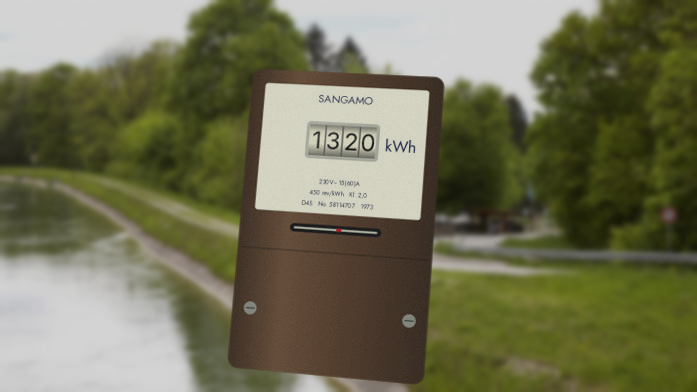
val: 1320 (kWh)
